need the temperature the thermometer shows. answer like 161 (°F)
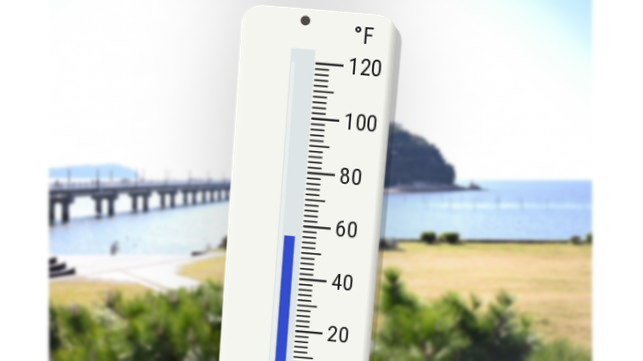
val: 56 (°F)
